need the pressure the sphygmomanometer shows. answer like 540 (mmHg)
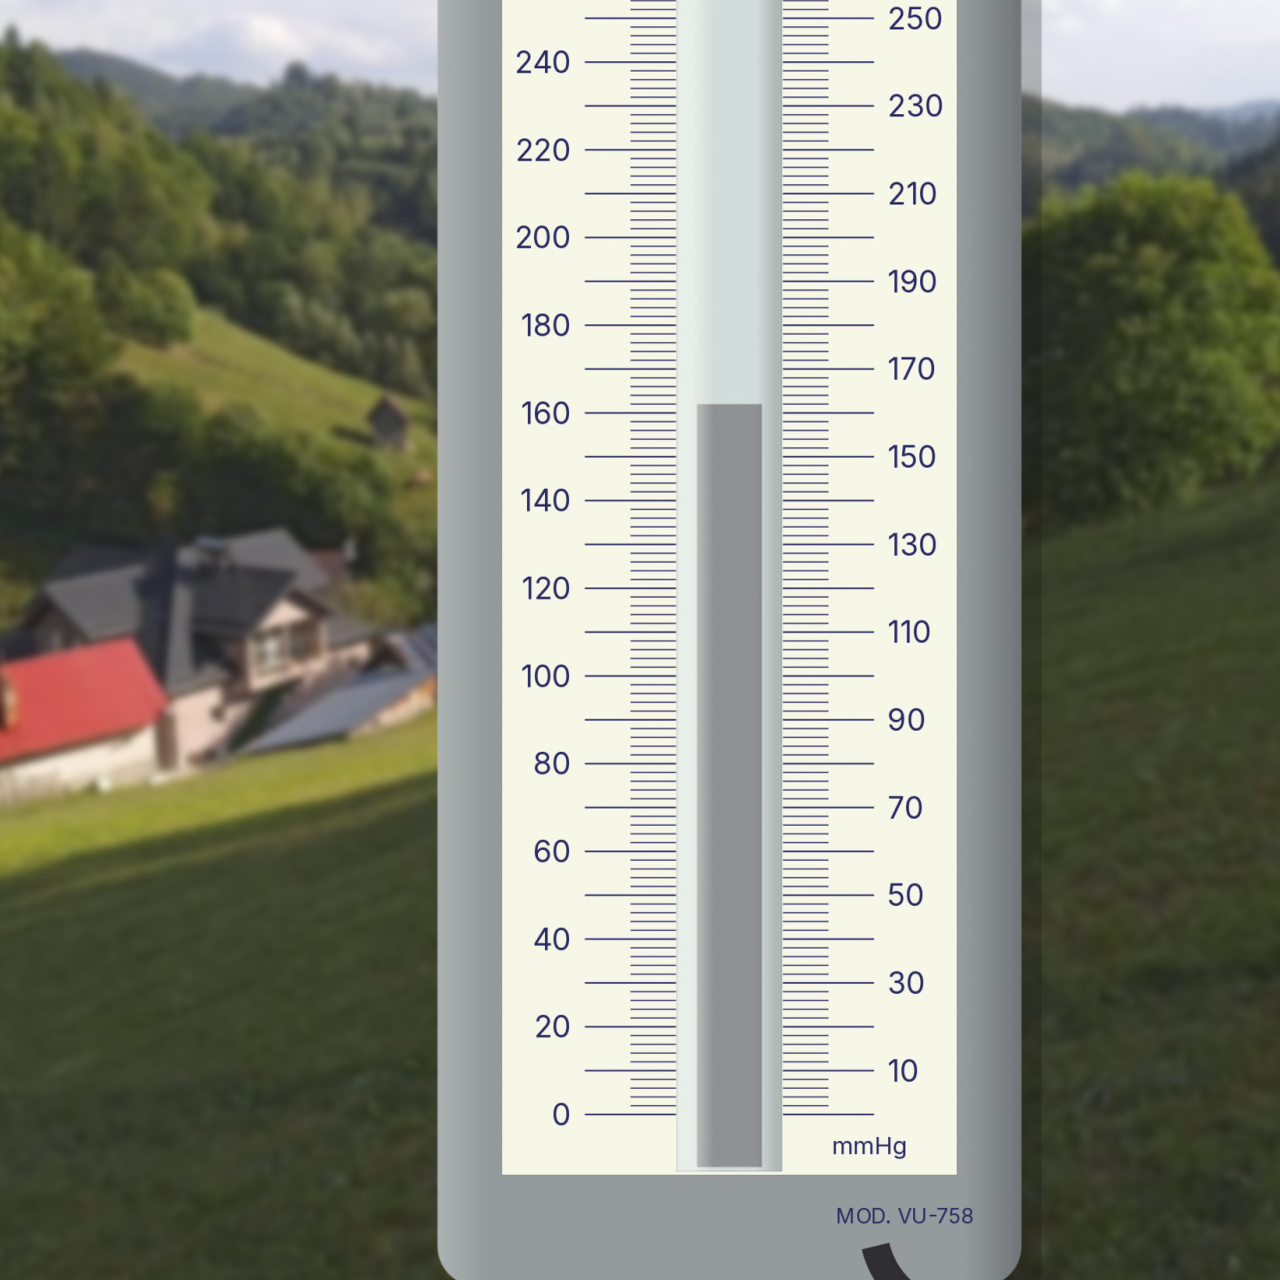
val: 162 (mmHg)
